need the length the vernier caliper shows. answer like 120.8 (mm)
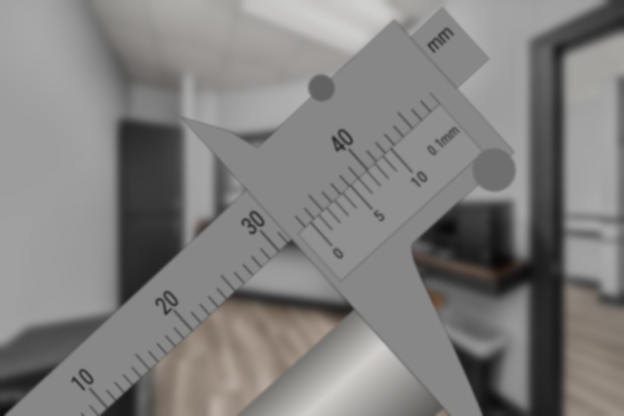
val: 33.6 (mm)
